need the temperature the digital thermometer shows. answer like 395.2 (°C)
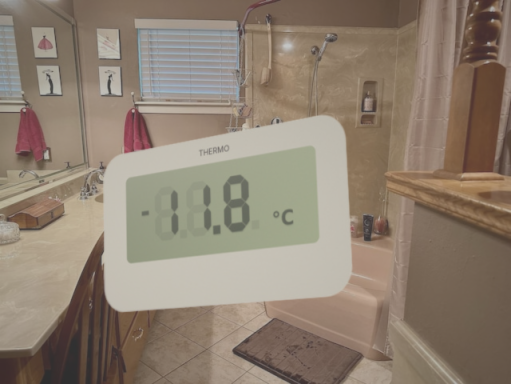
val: -11.8 (°C)
